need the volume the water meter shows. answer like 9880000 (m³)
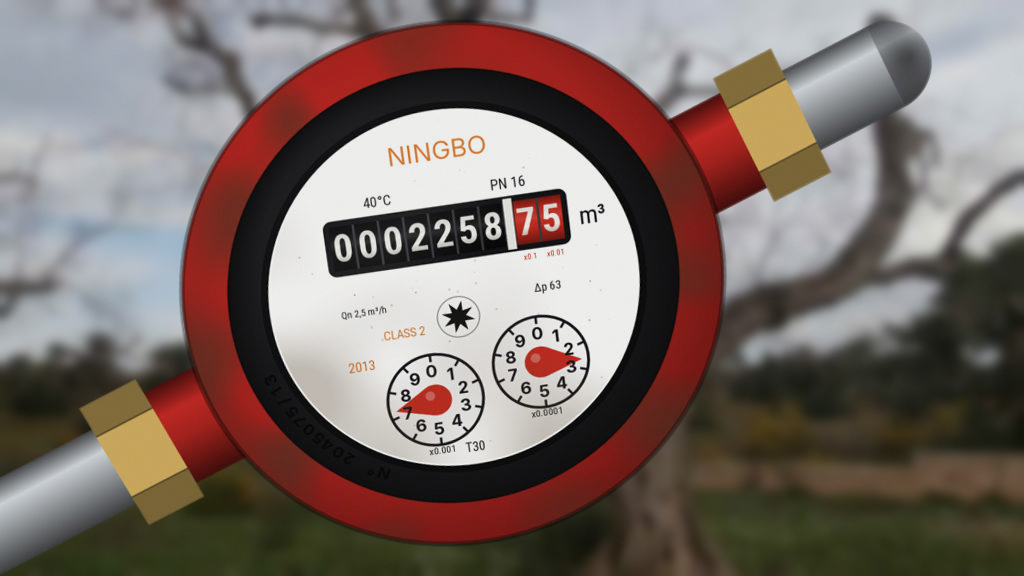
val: 2258.7572 (m³)
